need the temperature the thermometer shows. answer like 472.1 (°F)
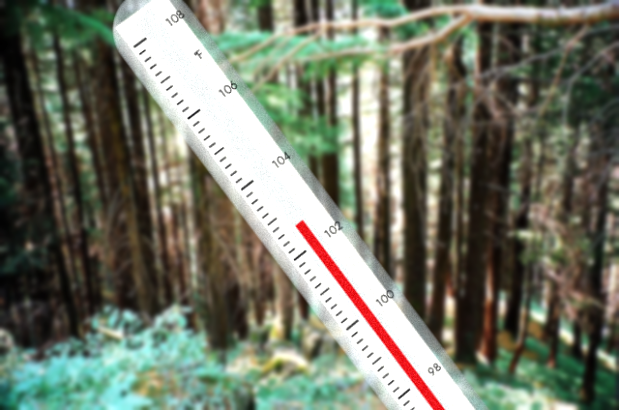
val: 102.6 (°F)
